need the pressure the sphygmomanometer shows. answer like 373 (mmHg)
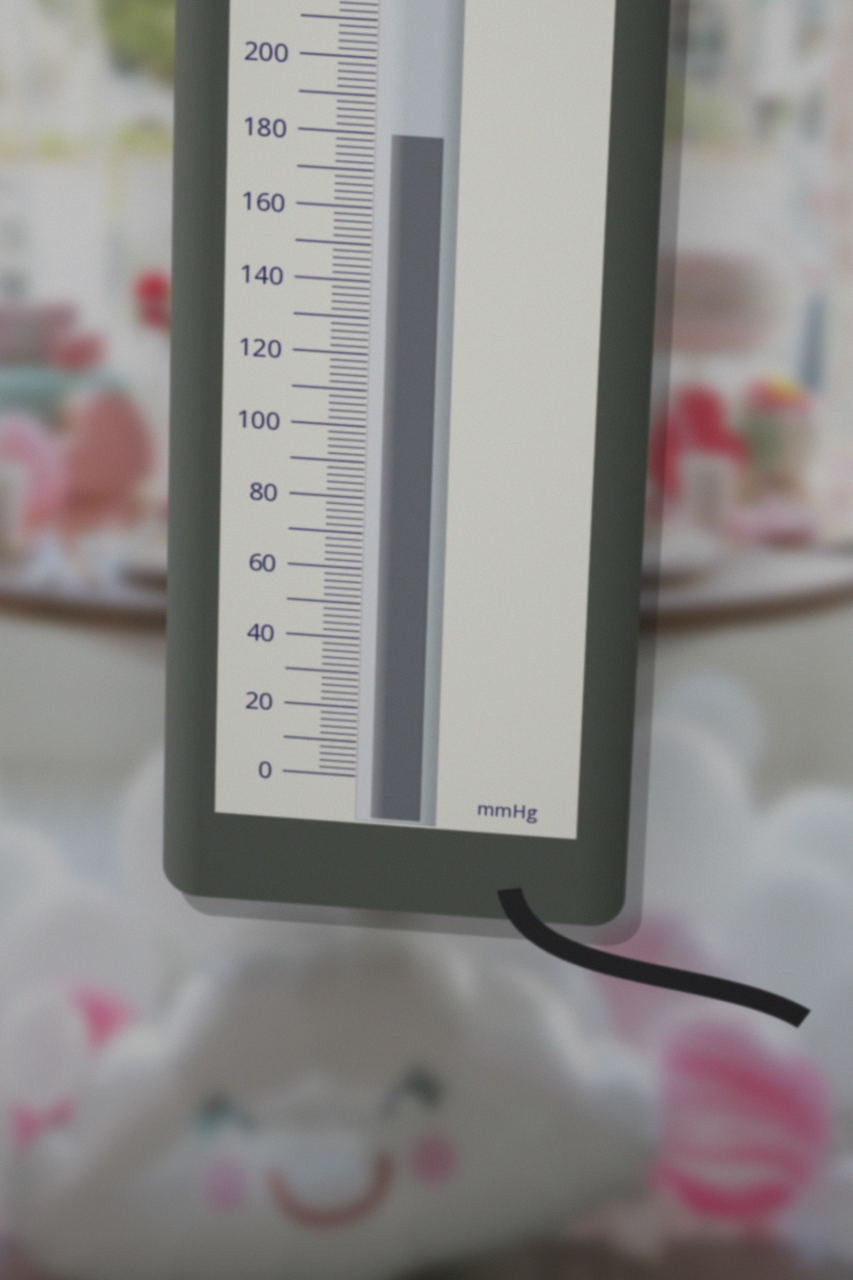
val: 180 (mmHg)
